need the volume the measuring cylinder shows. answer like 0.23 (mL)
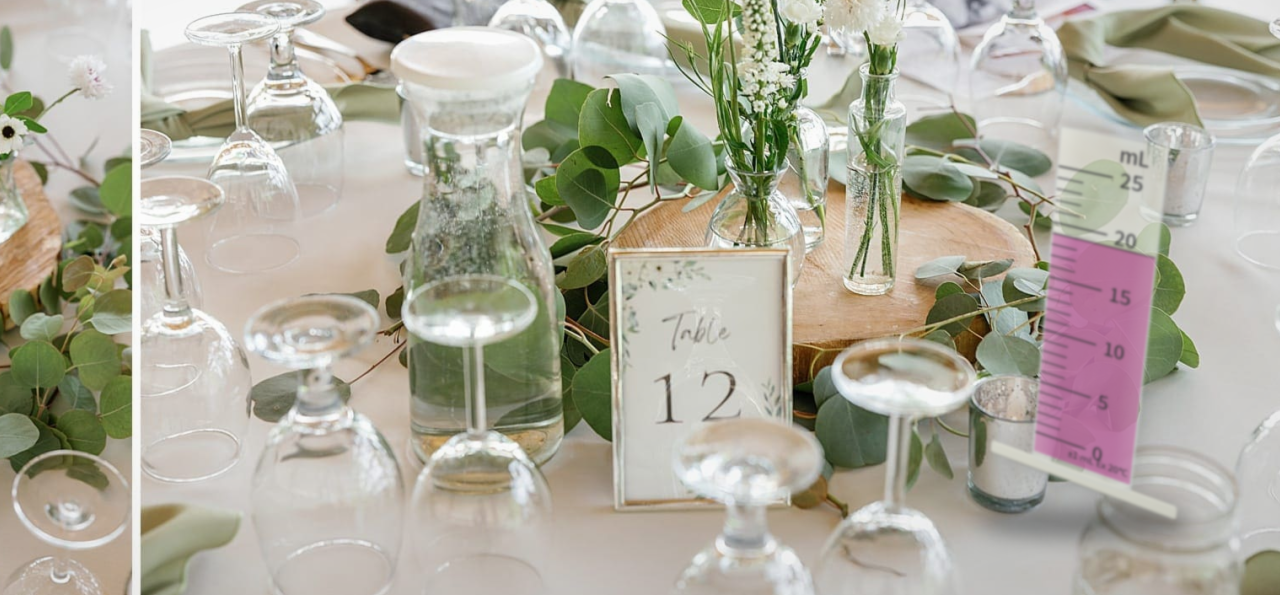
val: 19 (mL)
